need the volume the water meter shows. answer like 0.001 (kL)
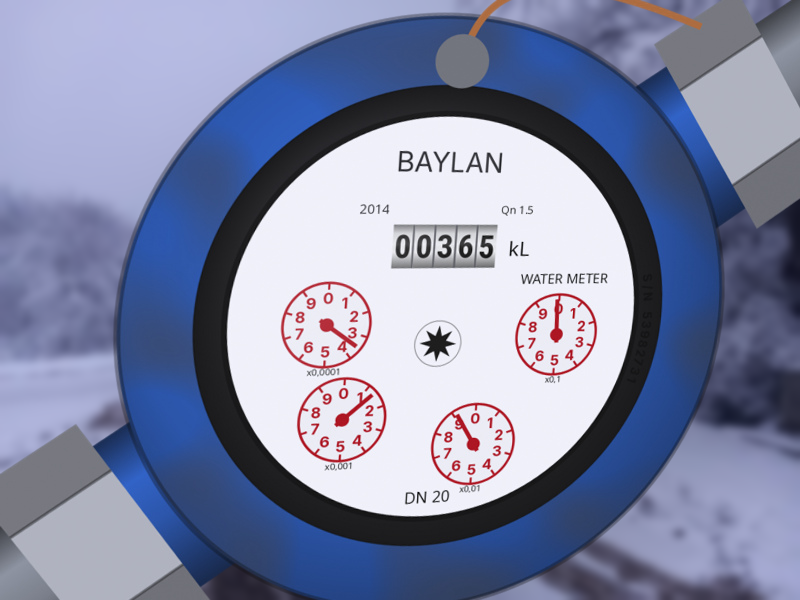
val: 364.9913 (kL)
